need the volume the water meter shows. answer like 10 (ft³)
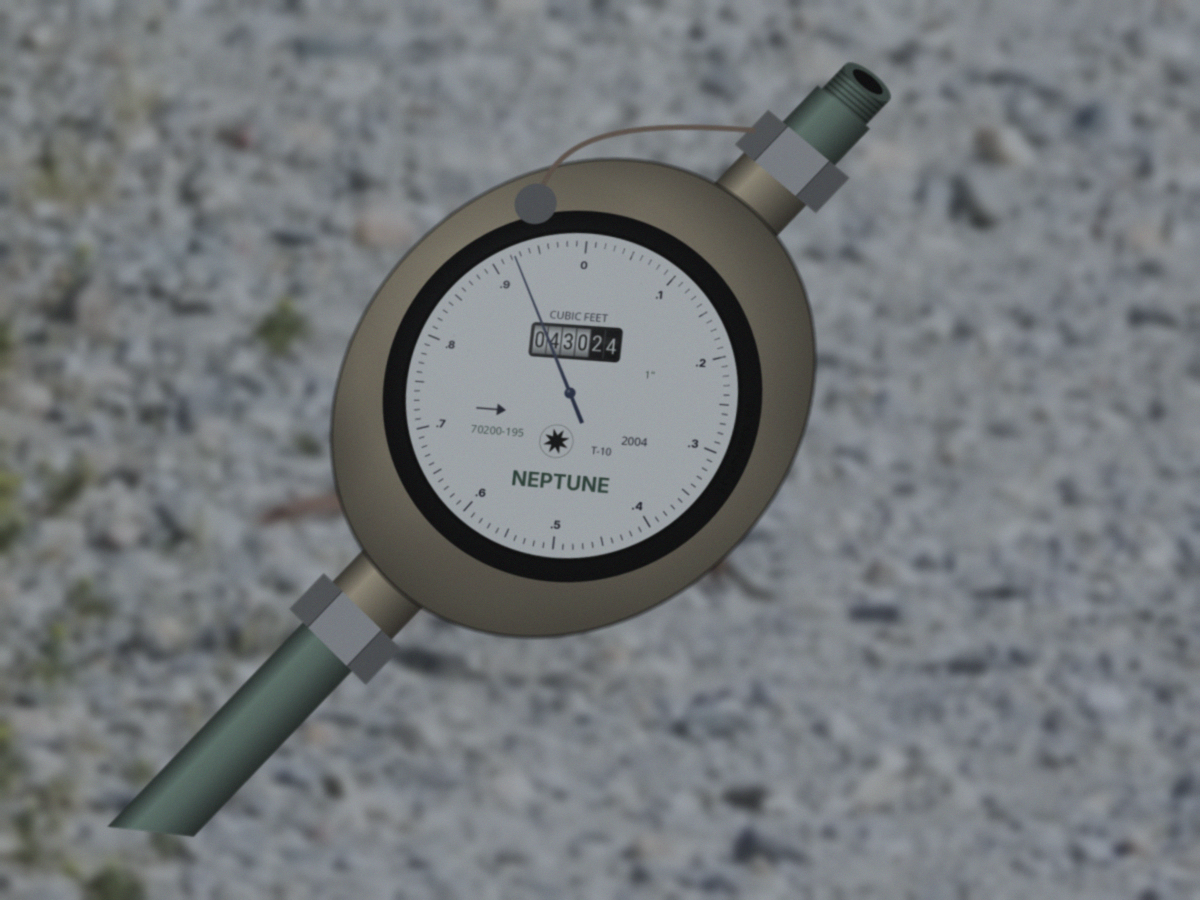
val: 43023.92 (ft³)
